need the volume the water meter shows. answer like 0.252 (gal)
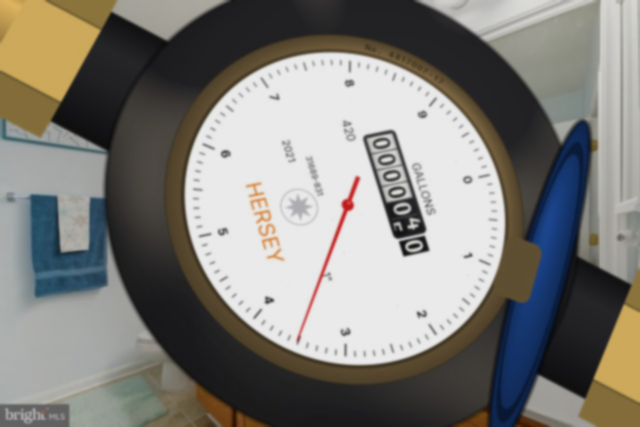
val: 43.5 (gal)
